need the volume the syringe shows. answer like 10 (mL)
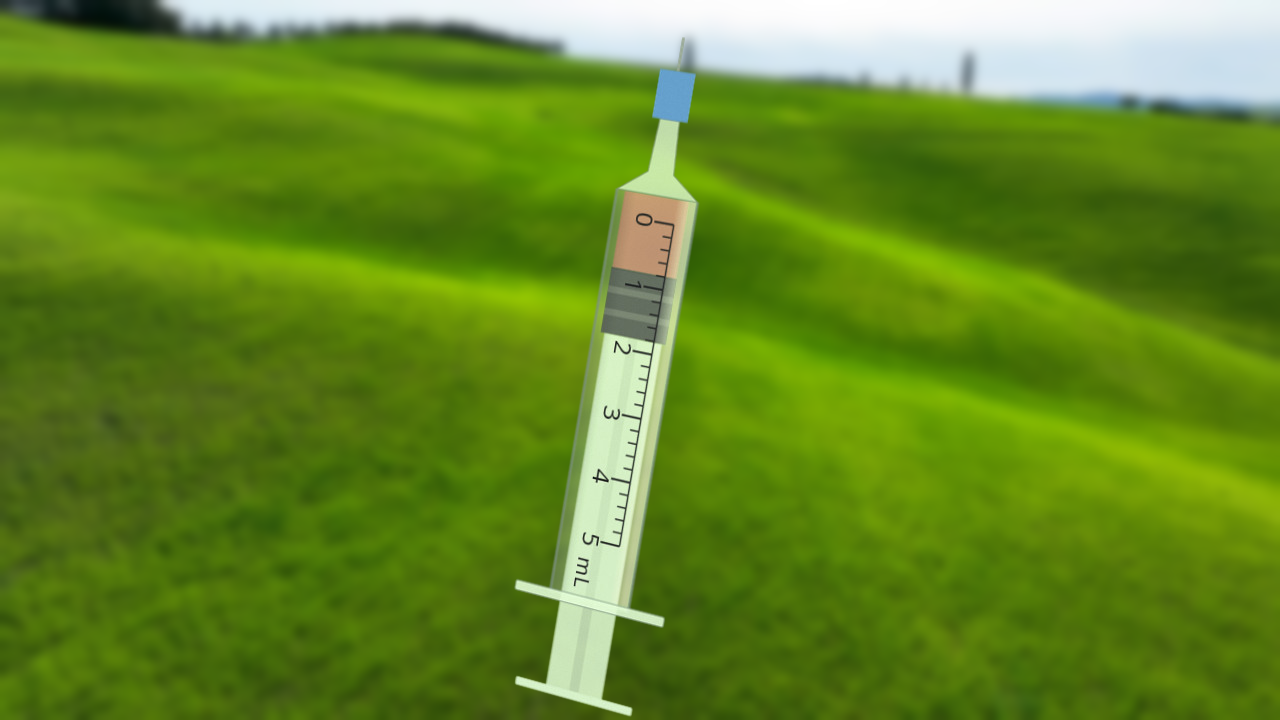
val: 0.8 (mL)
